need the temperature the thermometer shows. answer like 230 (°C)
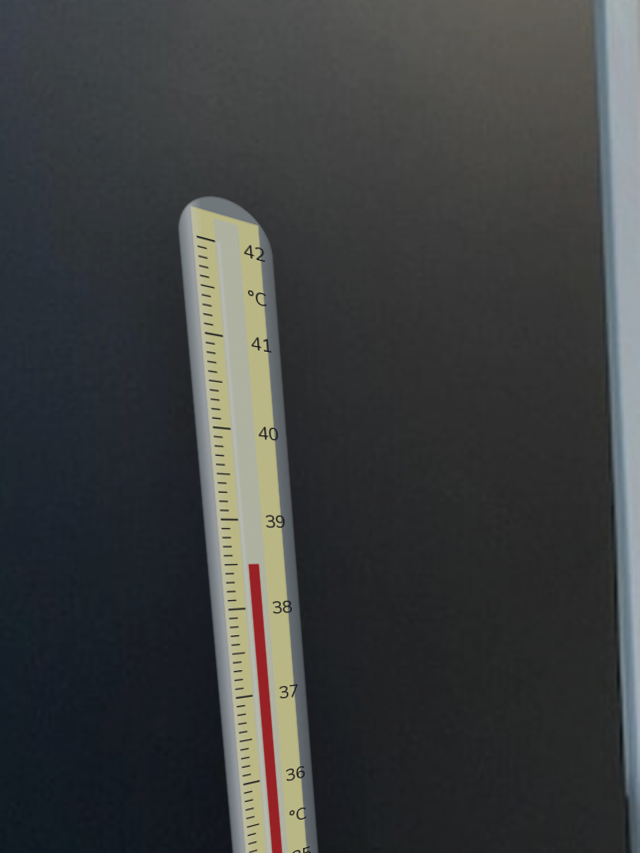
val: 38.5 (°C)
